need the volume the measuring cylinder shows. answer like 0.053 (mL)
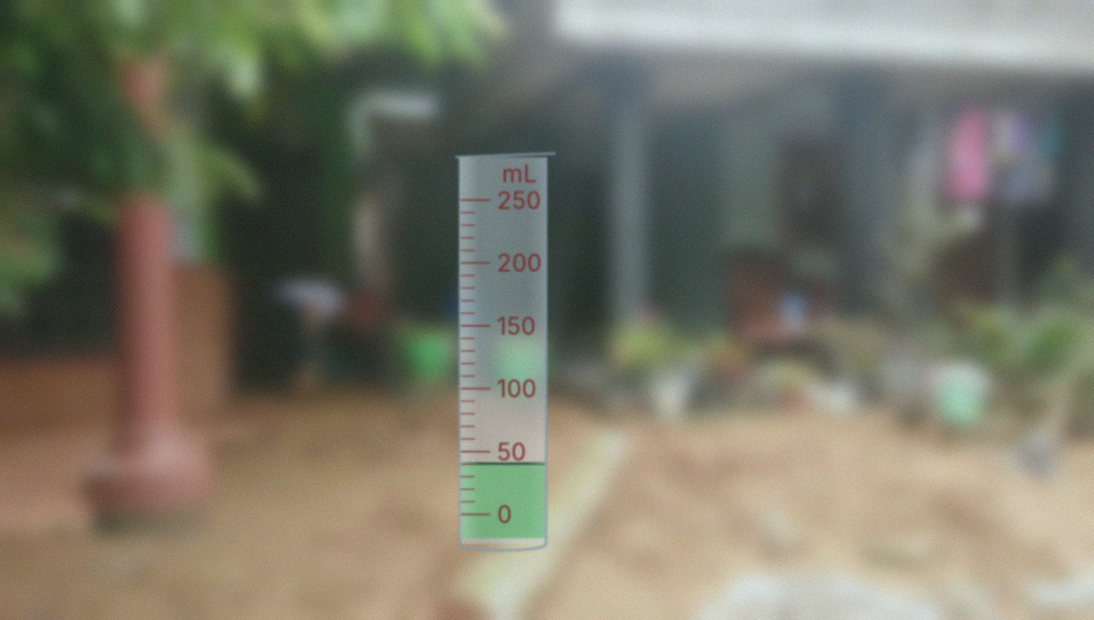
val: 40 (mL)
